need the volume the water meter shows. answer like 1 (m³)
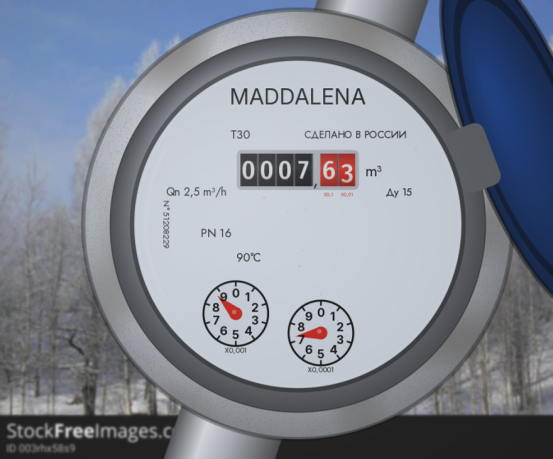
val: 7.6287 (m³)
